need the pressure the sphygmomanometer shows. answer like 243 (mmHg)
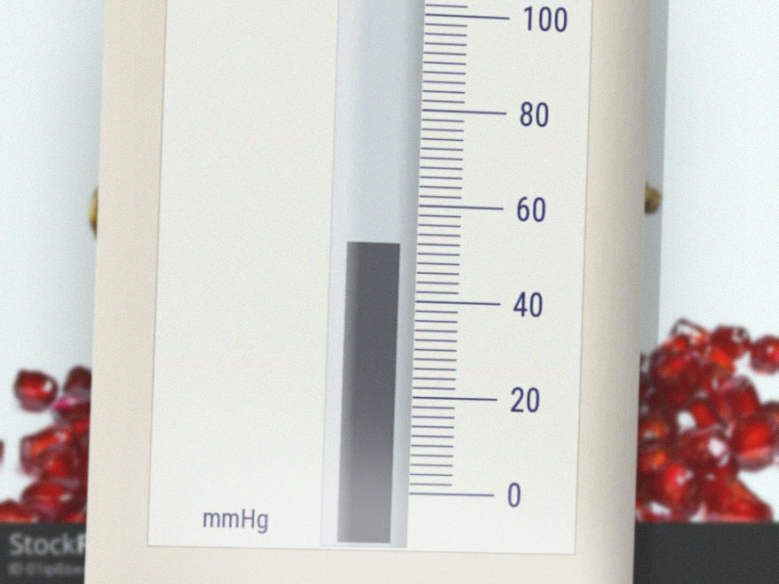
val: 52 (mmHg)
